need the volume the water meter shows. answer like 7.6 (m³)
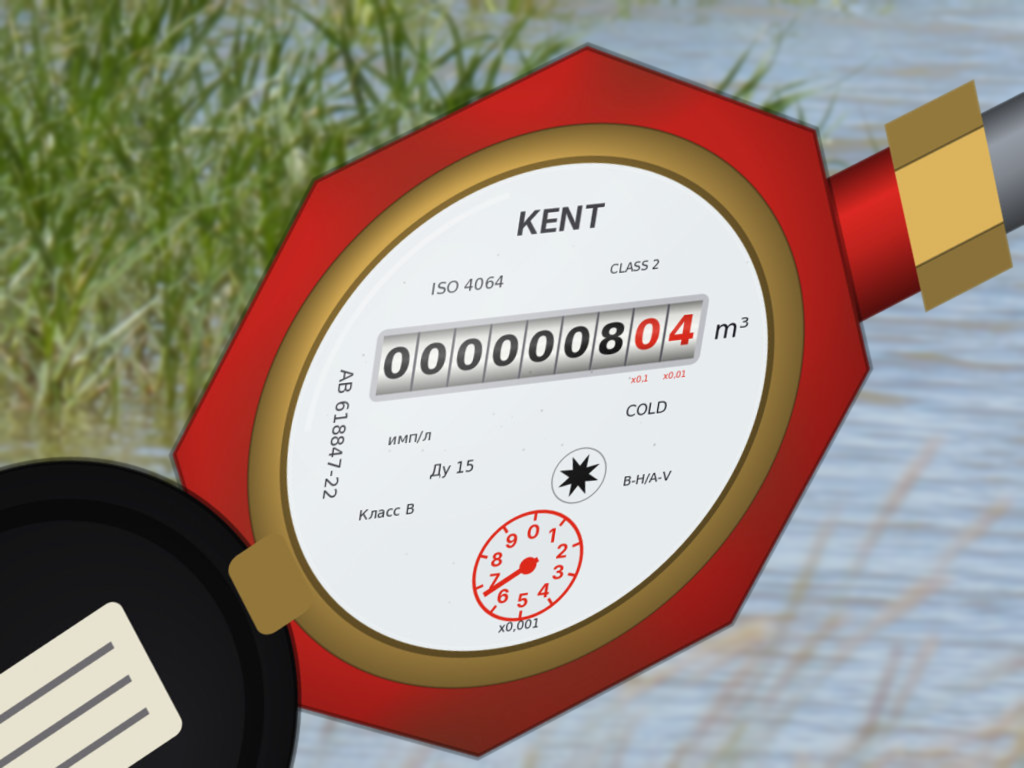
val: 8.046 (m³)
